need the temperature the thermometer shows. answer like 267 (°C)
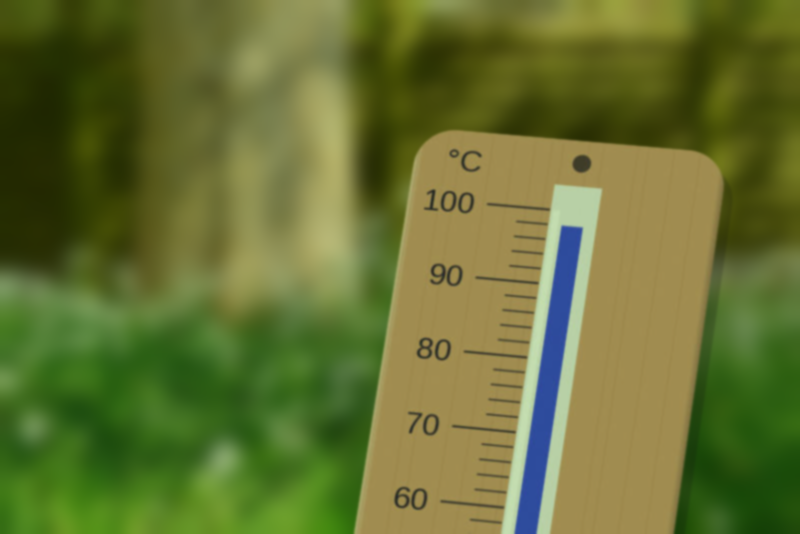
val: 98 (°C)
